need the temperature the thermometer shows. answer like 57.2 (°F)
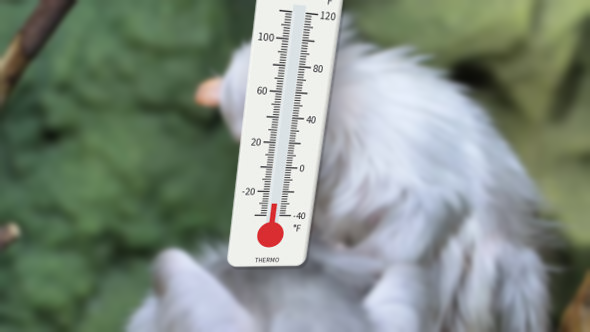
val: -30 (°F)
